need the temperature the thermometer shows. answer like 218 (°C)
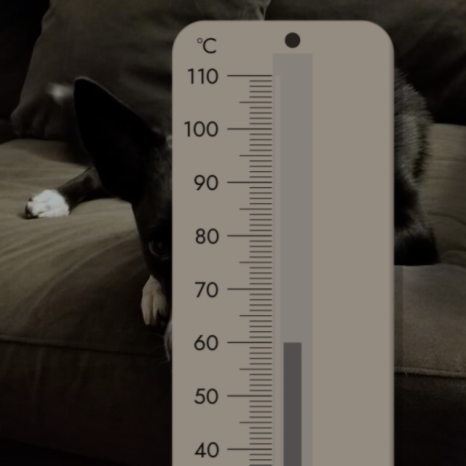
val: 60 (°C)
